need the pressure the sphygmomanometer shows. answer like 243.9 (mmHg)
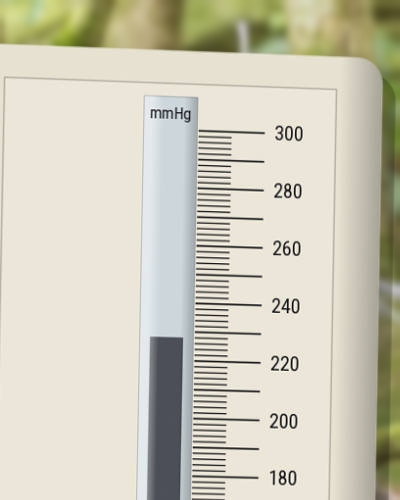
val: 228 (mmHg)
